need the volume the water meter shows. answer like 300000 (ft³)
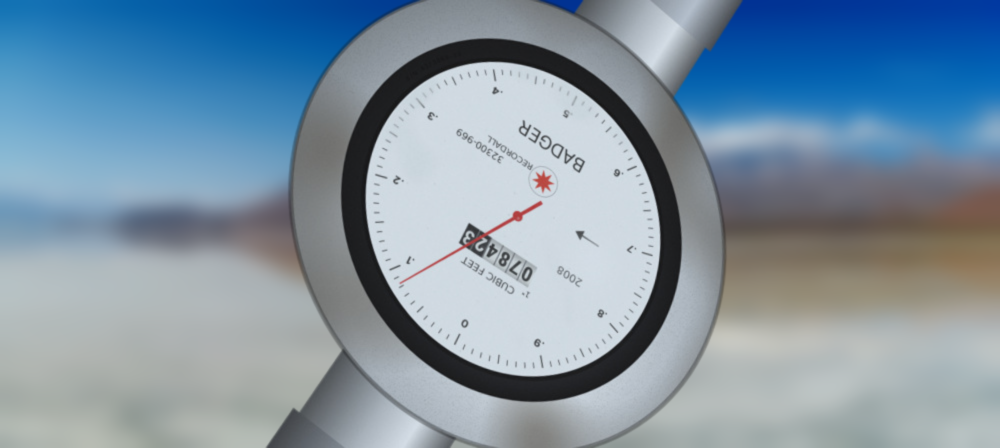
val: 78423.08 (ft³)
